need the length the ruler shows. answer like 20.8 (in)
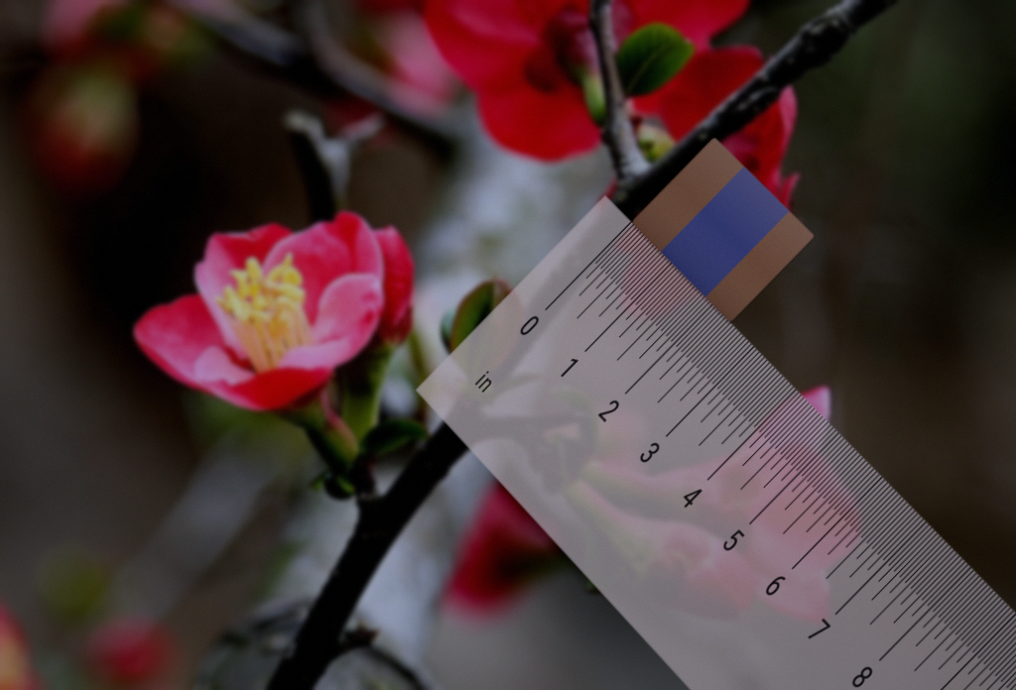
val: 2.4375 (in)
